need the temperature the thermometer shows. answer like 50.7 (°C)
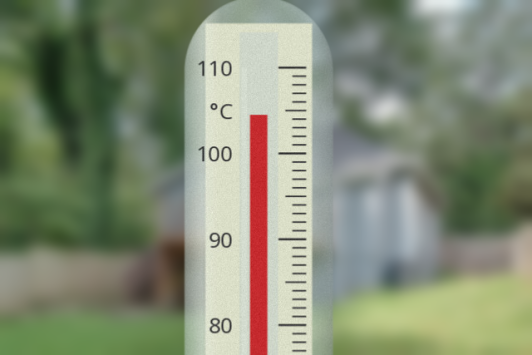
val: 104.5 (°C)
